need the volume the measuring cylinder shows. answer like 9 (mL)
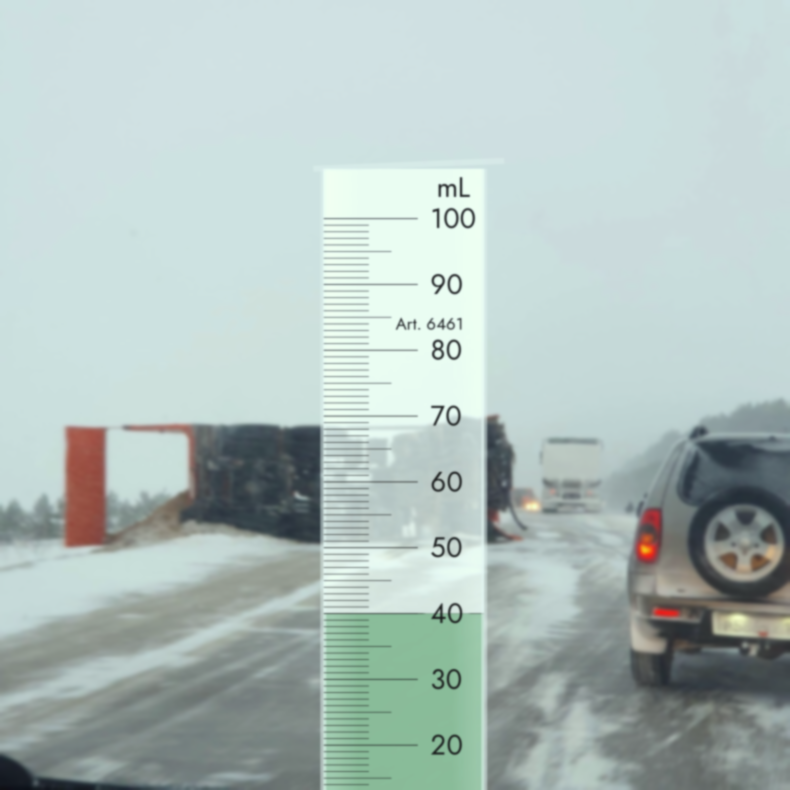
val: 40 (mL)
